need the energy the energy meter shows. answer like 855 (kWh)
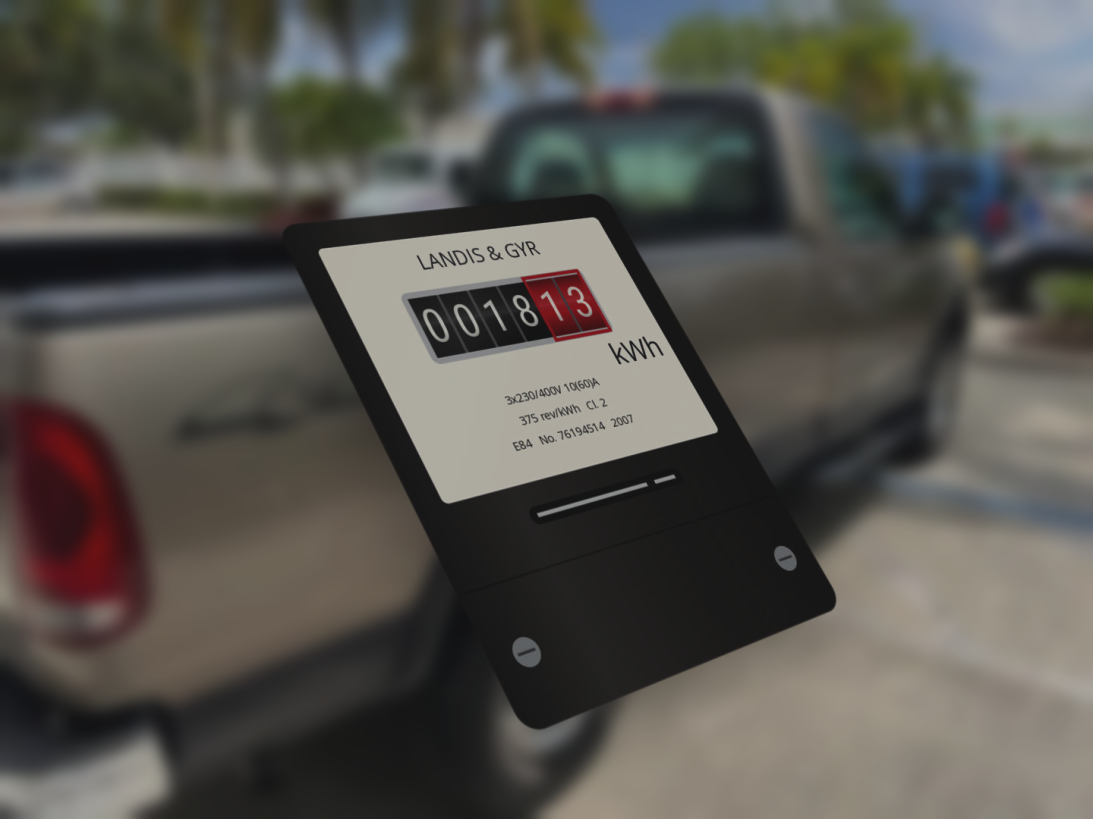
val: 18.13 (kWh)
